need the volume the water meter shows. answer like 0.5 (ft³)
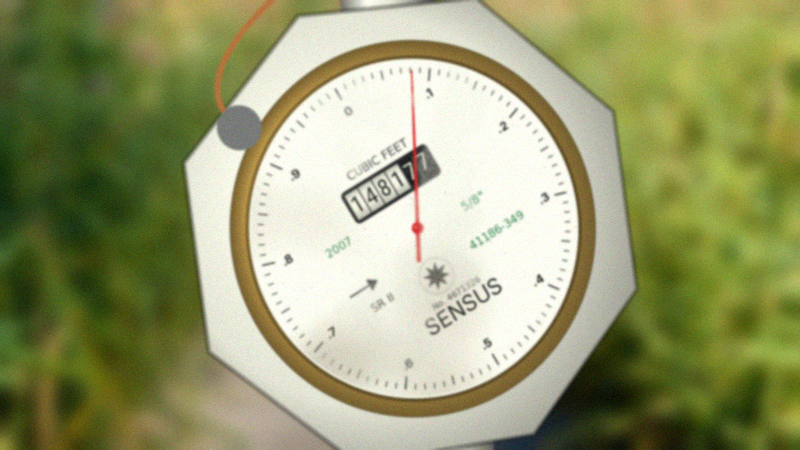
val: 148177.08 (ft³)
